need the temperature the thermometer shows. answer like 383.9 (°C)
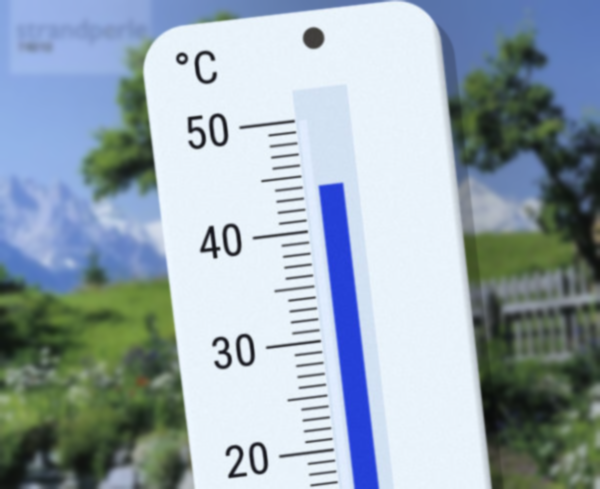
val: 44 (°C)
